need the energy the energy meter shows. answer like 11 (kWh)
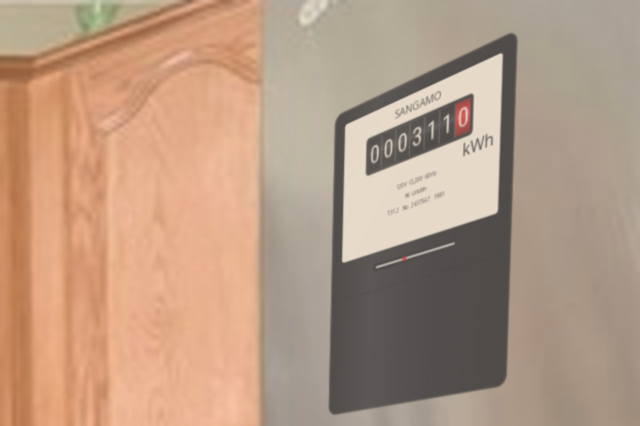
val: 311.0 (kWh)
